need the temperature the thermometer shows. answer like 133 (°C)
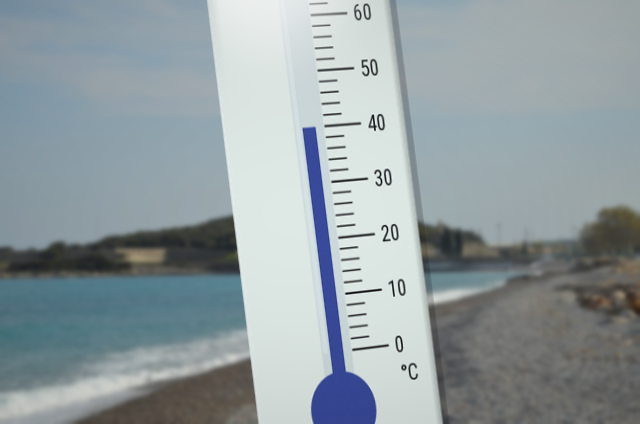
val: 40 (°C)
